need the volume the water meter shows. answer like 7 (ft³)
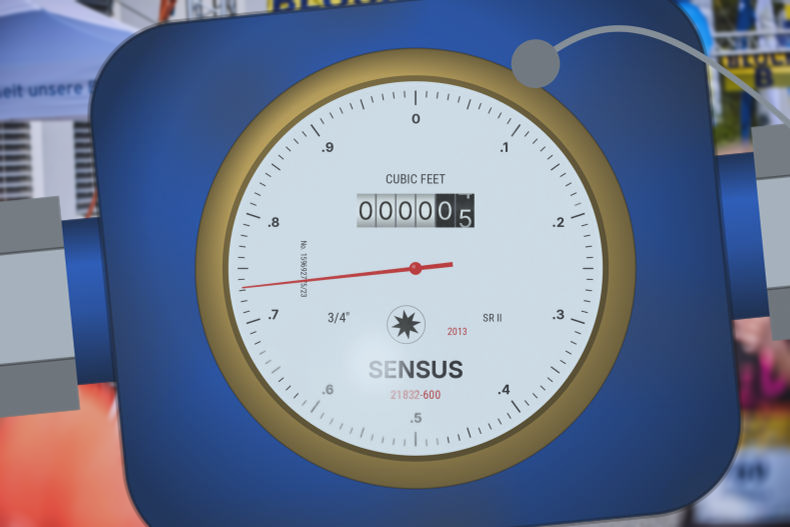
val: 4.73 (ft³)
